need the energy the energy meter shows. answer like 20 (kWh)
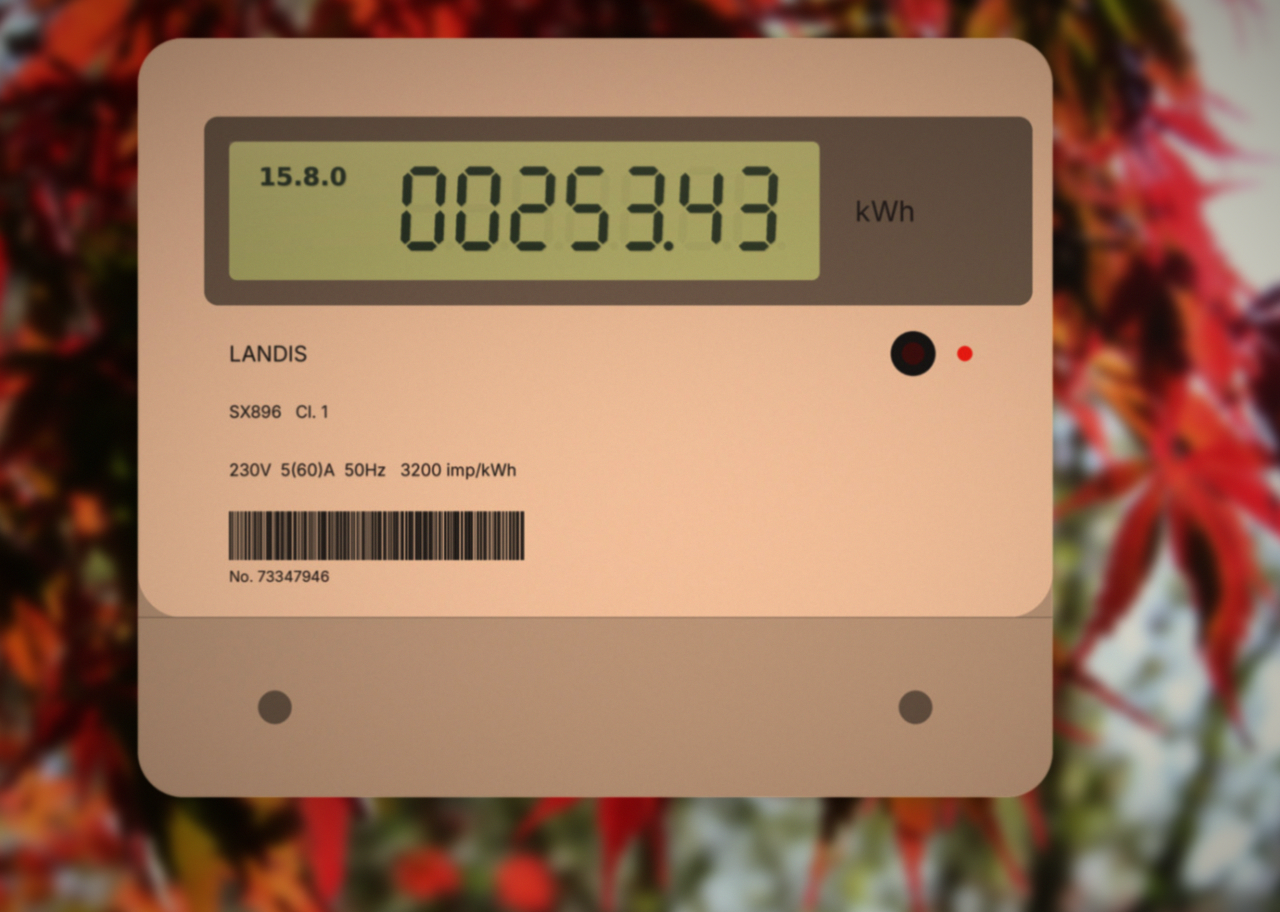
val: 253.43 (kWh)
